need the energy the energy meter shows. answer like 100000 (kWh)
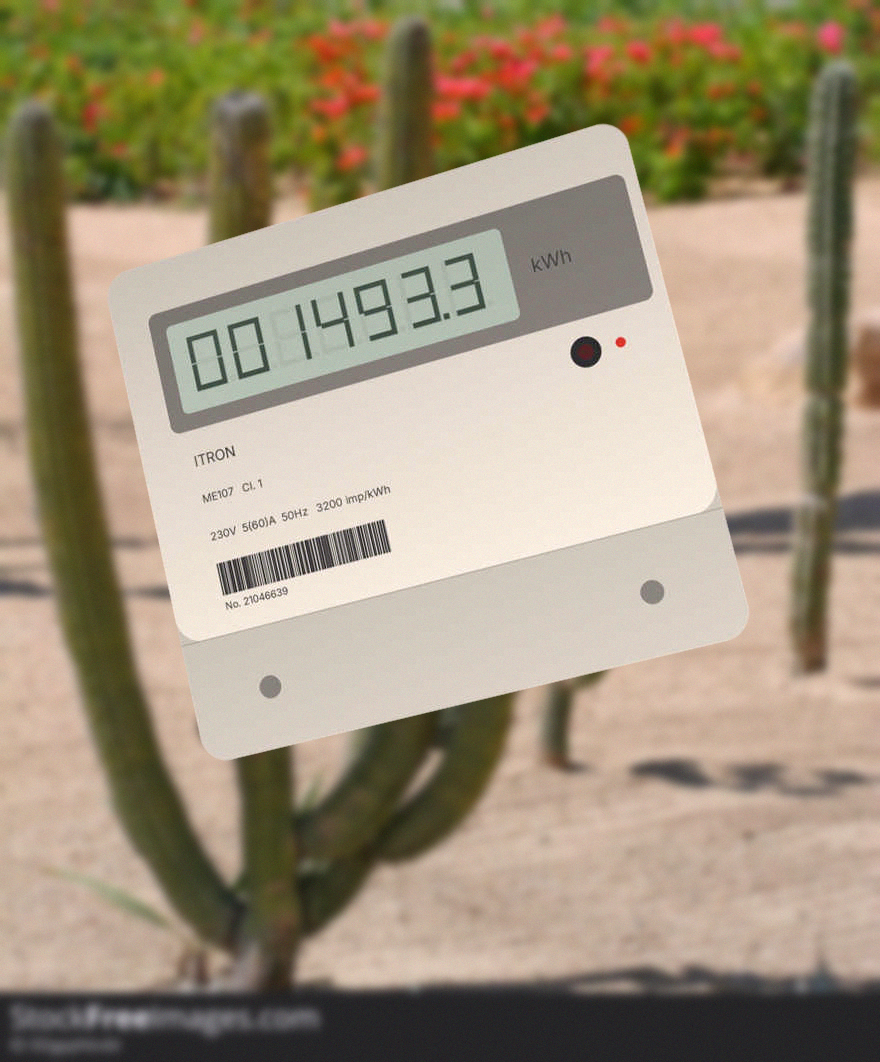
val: 1493.3 (kWh)
